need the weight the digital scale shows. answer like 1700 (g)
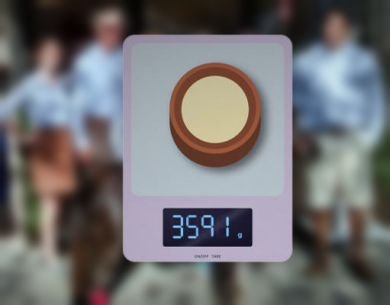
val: 3591 (g)
